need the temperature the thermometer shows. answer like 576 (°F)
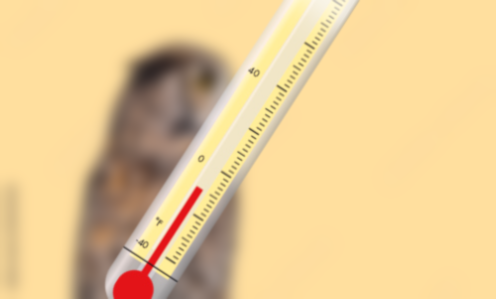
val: -10 (°F)
